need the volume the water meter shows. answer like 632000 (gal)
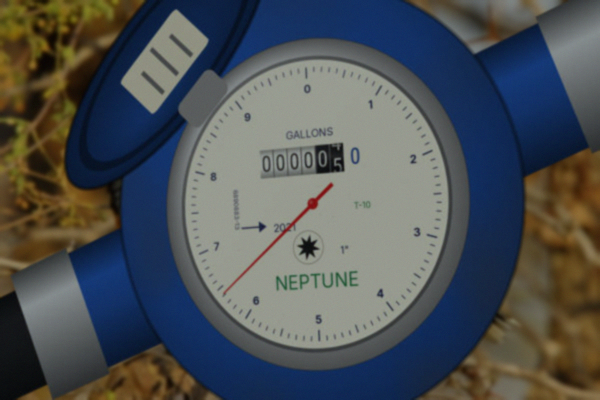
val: 46.4 (gal)
